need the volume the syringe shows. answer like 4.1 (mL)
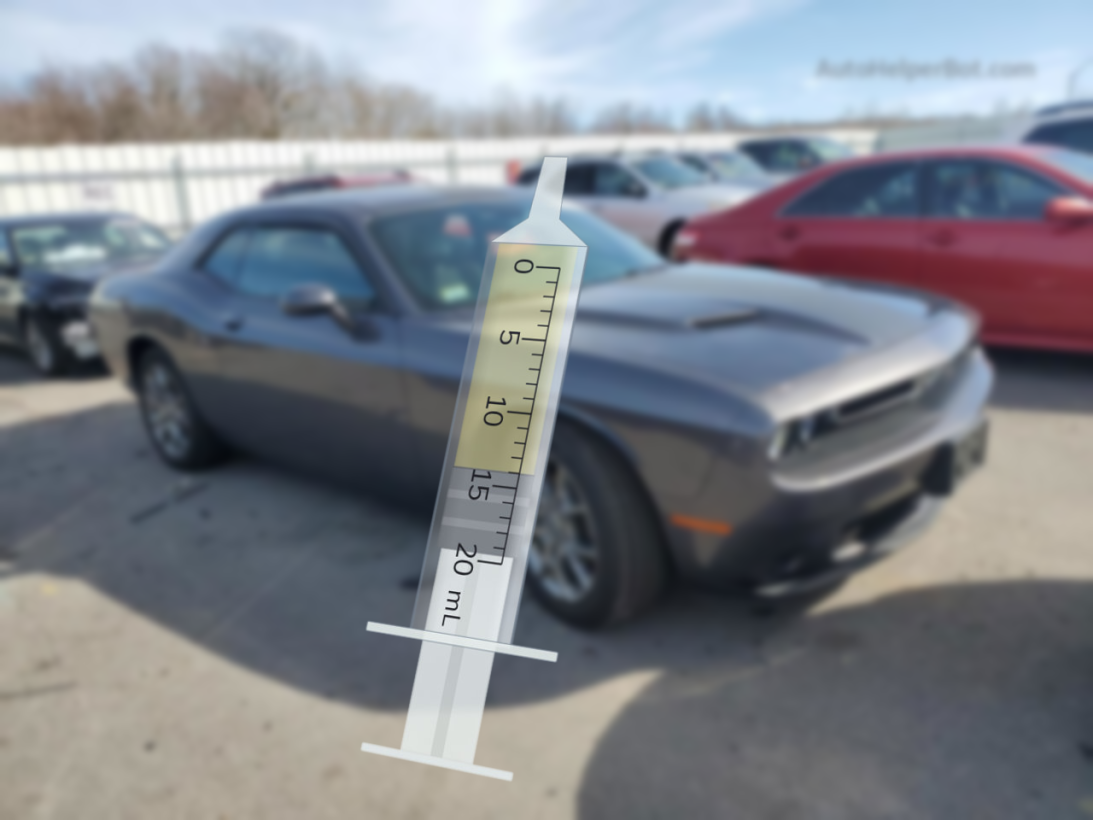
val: 14 (mL)
